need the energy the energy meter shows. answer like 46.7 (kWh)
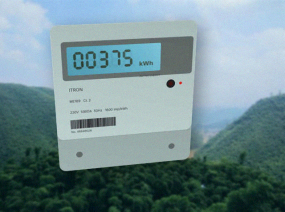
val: 375 (kWh)
